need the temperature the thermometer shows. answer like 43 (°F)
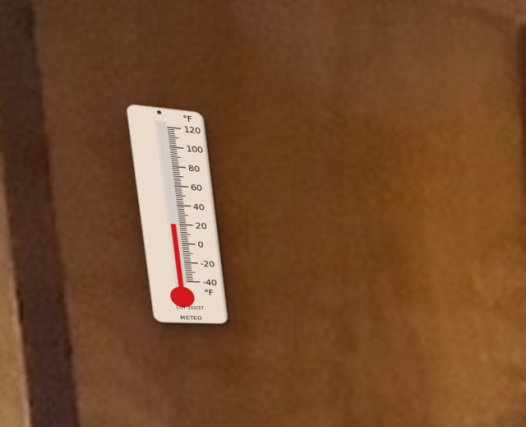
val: 20 (°F)
